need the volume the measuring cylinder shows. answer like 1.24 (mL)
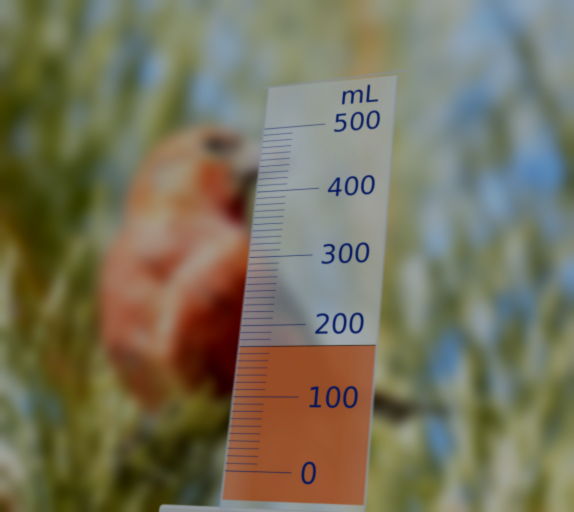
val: 170 (mL)
